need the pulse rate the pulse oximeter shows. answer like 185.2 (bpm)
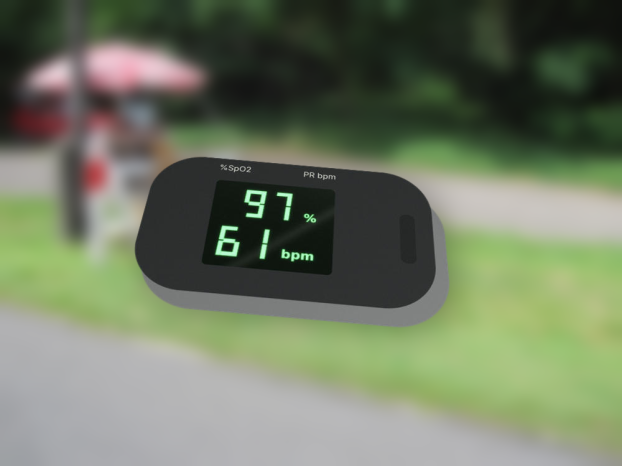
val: 61 (bpm)
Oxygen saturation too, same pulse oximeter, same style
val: 97 (%)
